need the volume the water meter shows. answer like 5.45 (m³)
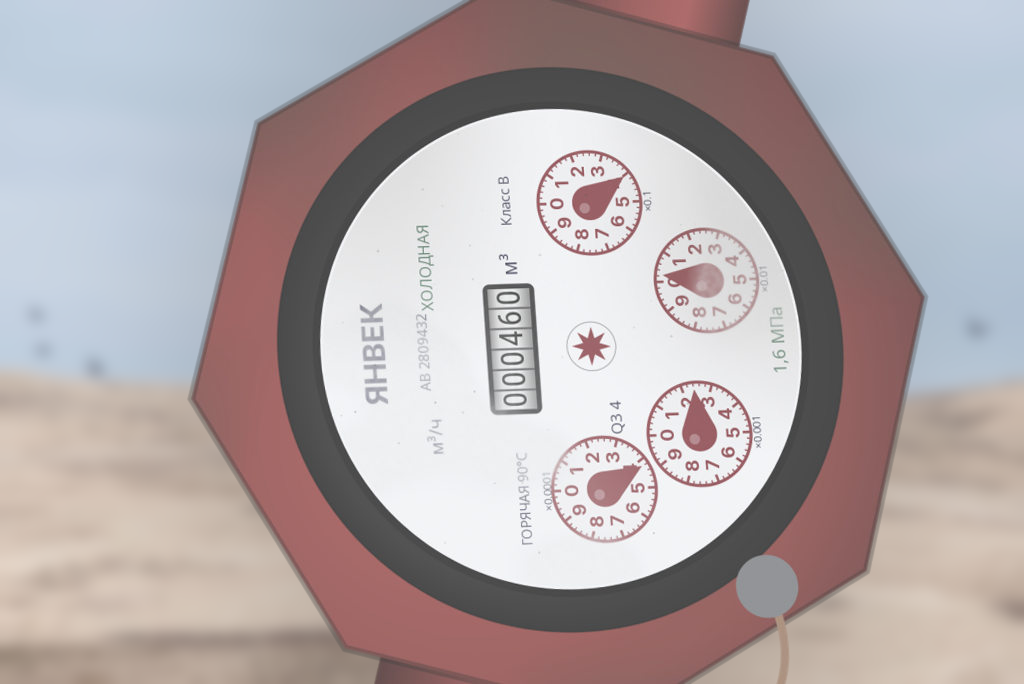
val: 460.4024 (m³)
